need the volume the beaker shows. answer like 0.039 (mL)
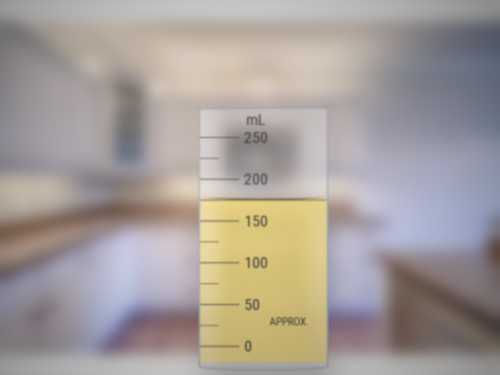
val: 175 (mL)
